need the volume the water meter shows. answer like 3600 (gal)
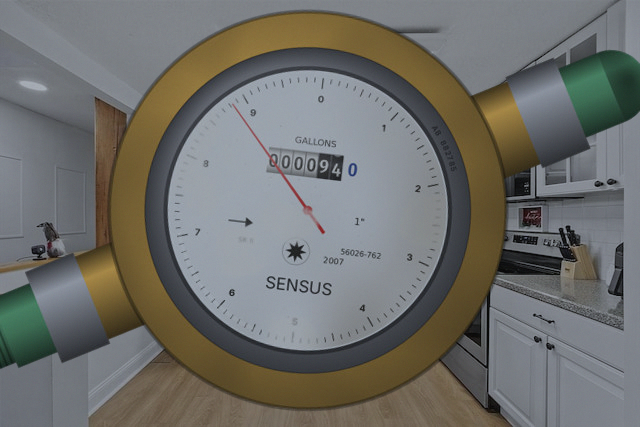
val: 938.8 (gal)
